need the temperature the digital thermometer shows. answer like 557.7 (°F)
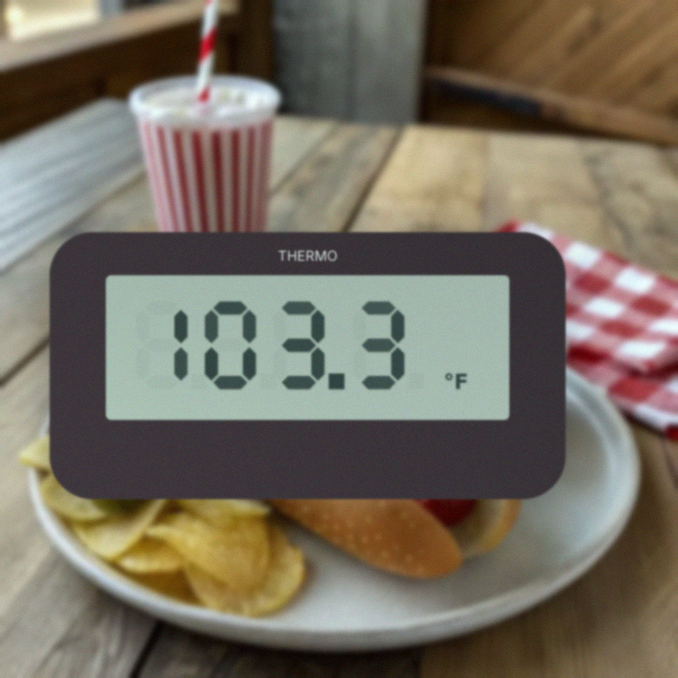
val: 103.3 (°F)
